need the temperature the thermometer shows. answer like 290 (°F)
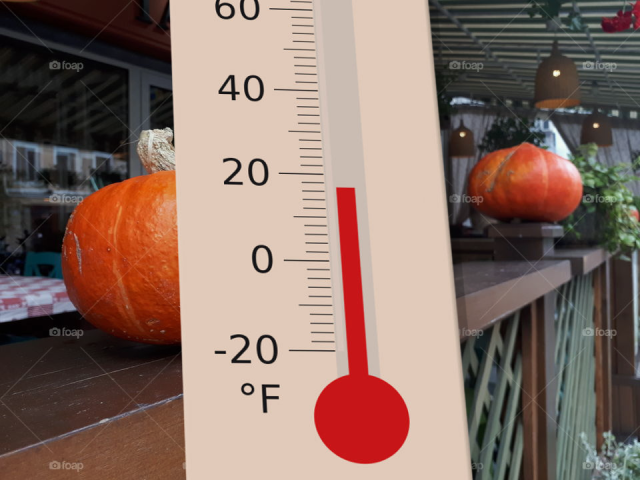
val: 17 (°F)
